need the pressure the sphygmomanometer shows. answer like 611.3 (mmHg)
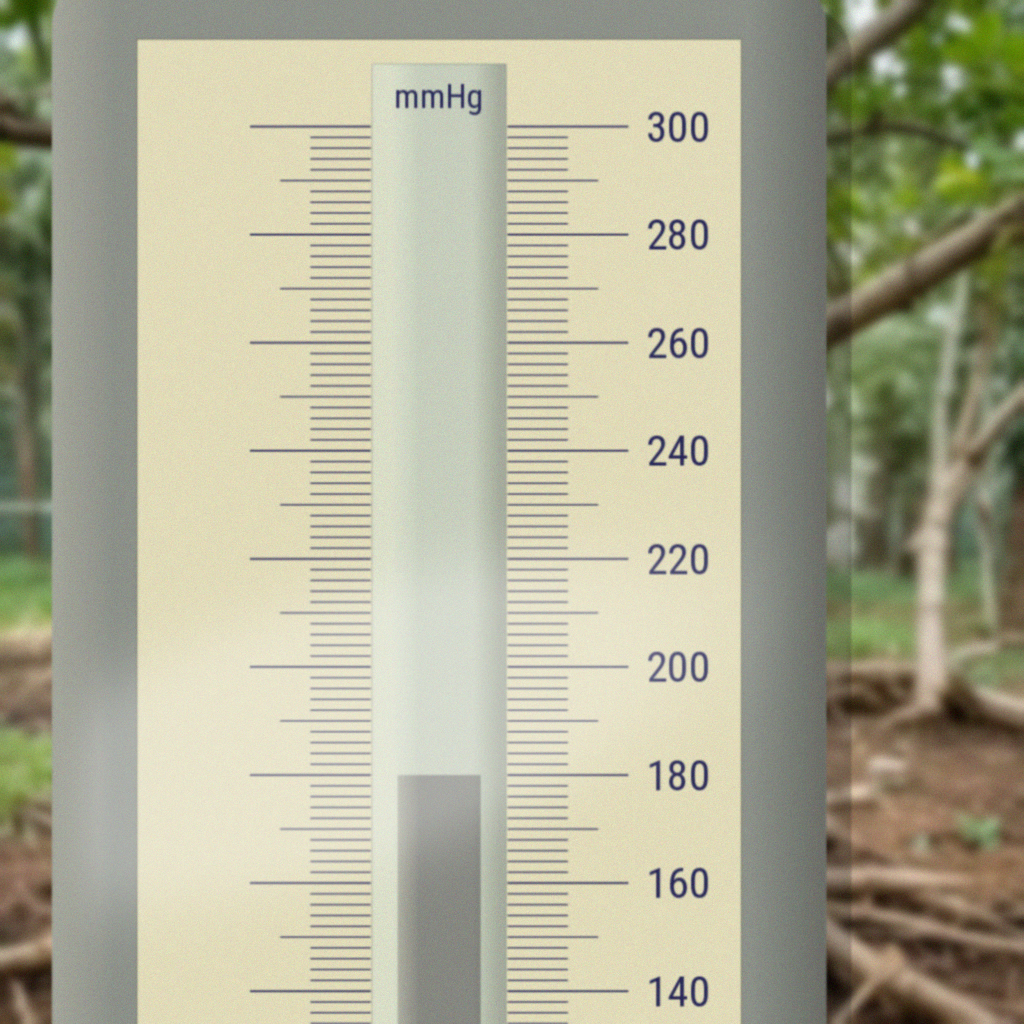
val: 180 (mmHg)
